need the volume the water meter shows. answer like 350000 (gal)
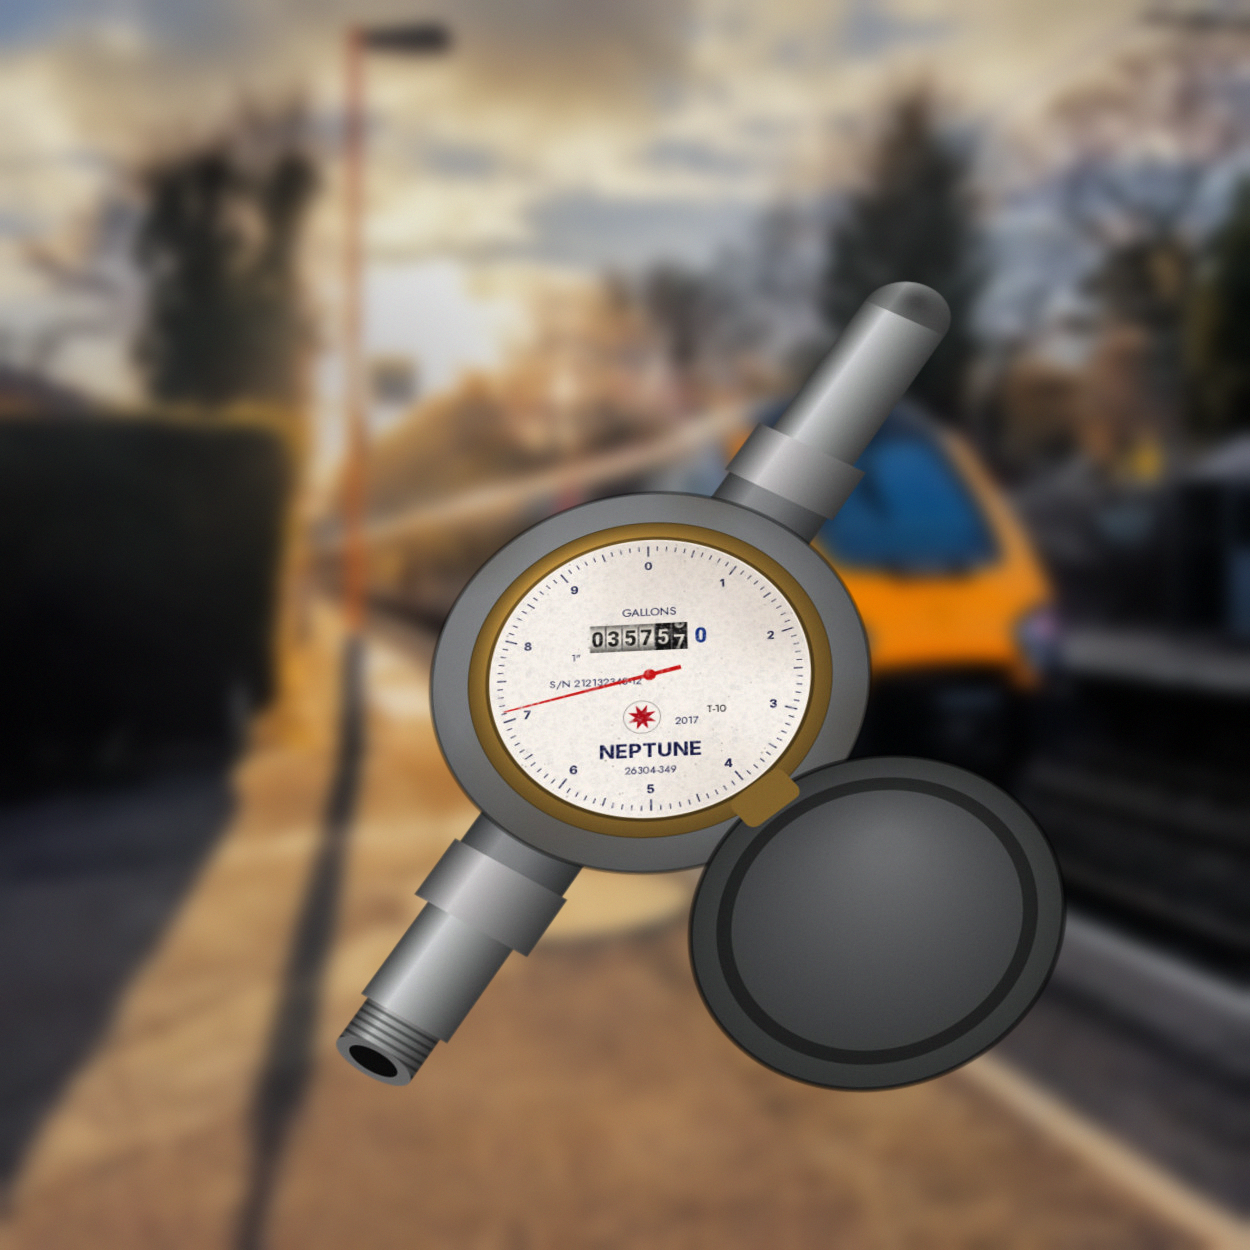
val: 357567.1 (gal)
